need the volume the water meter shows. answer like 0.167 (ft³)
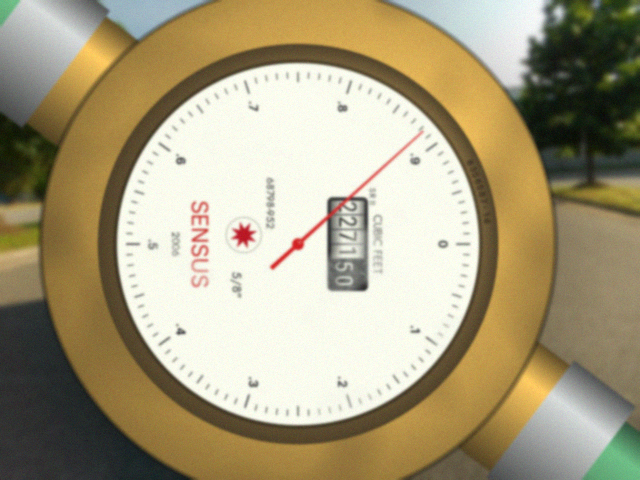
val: 227149.88 (ft³)
